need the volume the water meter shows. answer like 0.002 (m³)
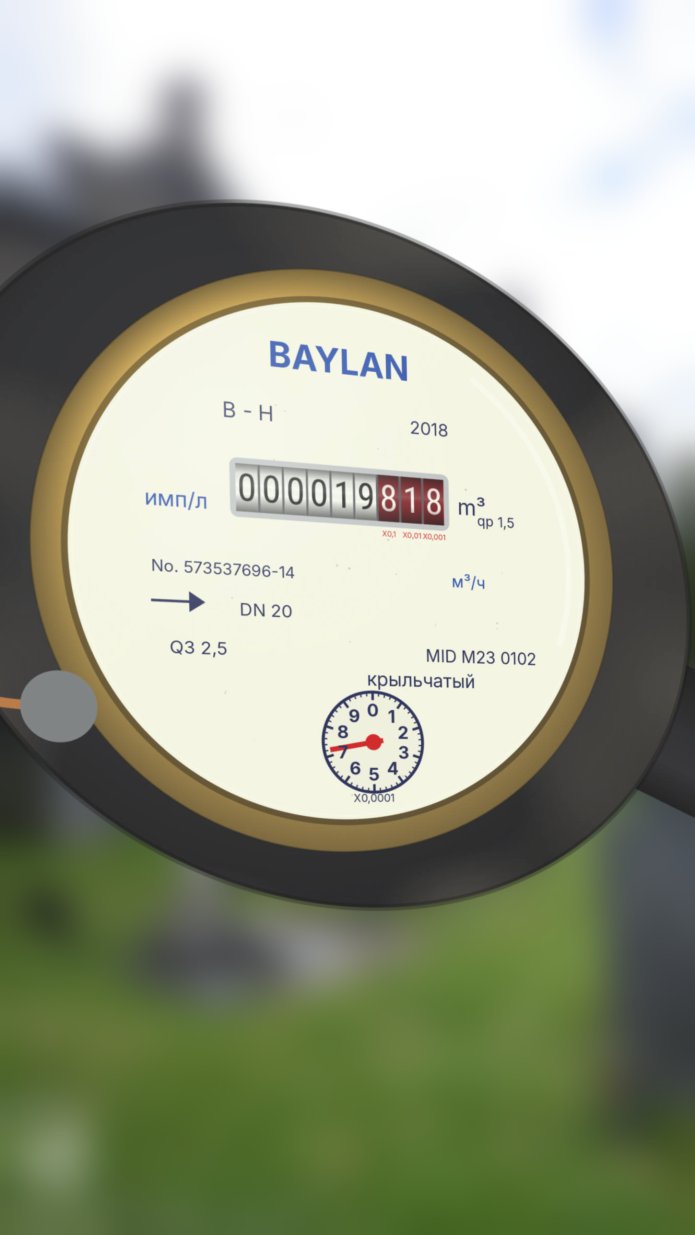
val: 19.8187 (m³)
